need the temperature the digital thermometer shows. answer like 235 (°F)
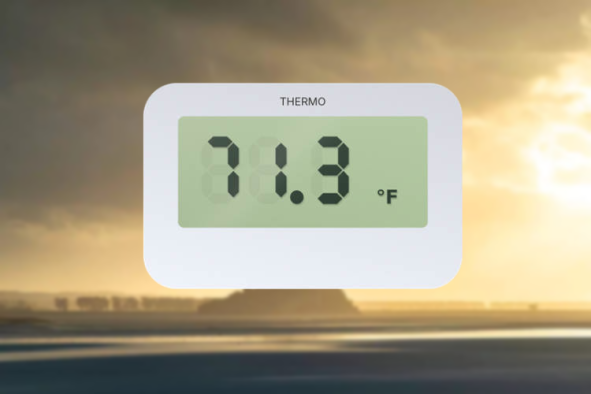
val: 71.3 (°F)
